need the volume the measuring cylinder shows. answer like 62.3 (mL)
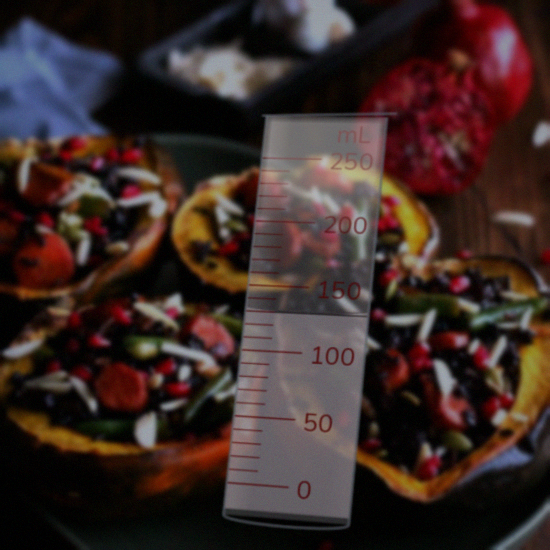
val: 130 (mL)
